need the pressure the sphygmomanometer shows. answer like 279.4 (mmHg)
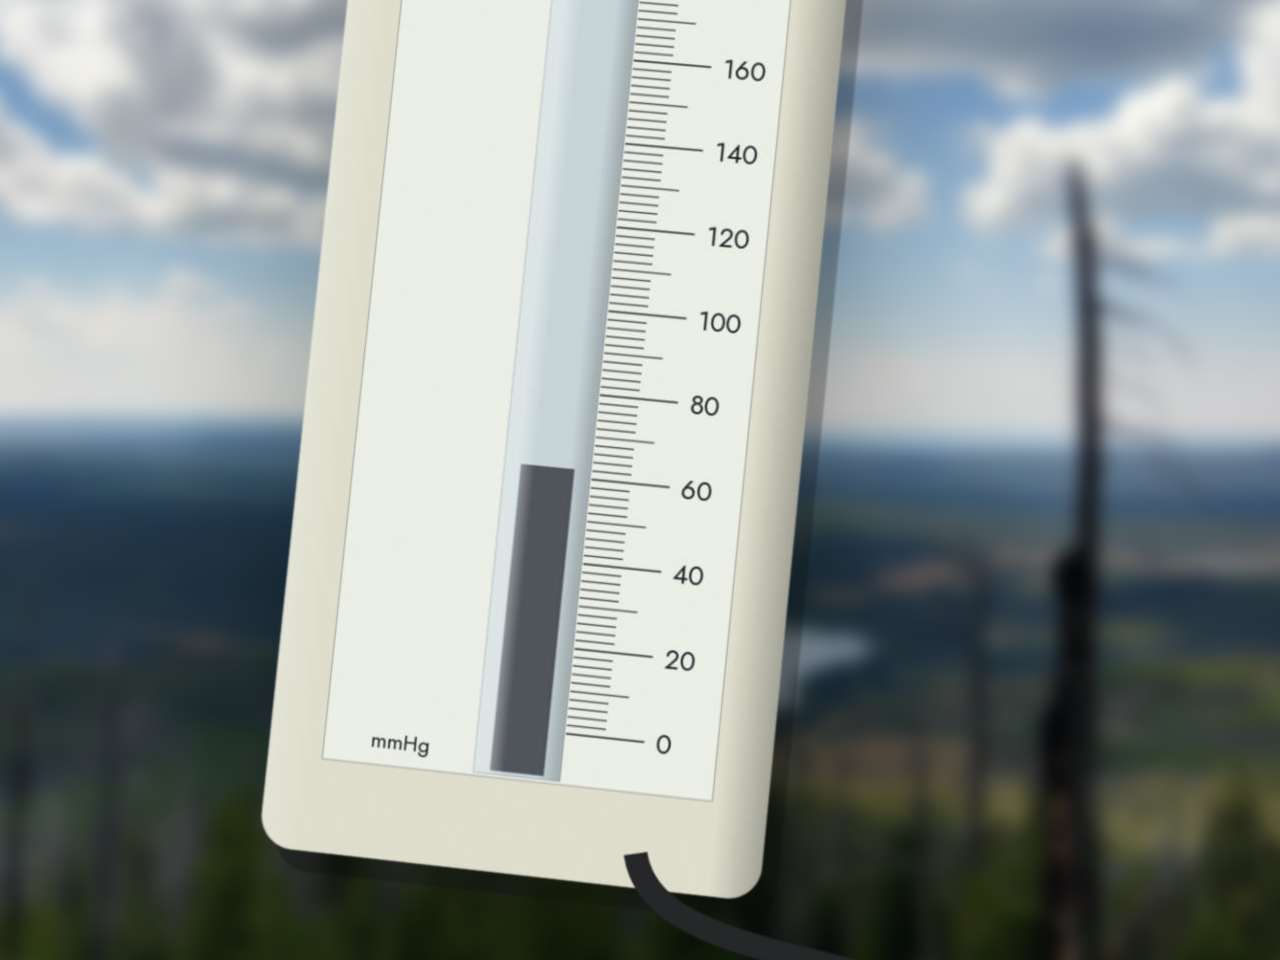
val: 62 (mmHg)
